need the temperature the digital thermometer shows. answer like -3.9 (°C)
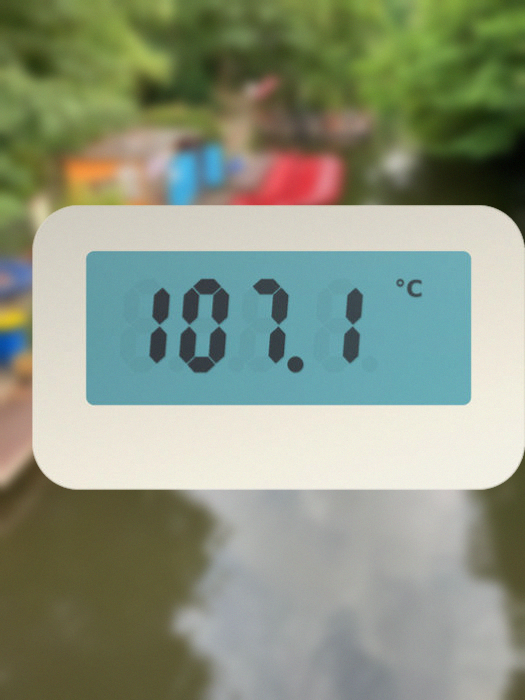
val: 107.1 (°C)
